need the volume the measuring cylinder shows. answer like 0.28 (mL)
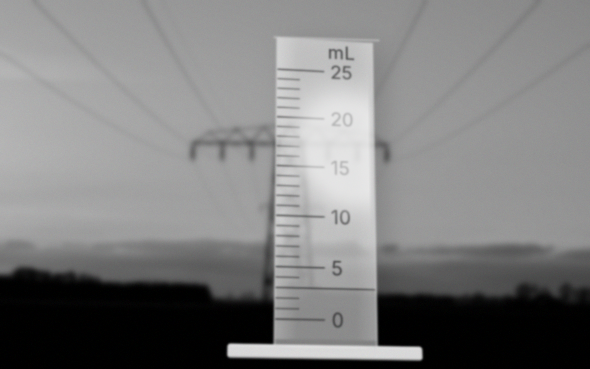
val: 3 (mL)
